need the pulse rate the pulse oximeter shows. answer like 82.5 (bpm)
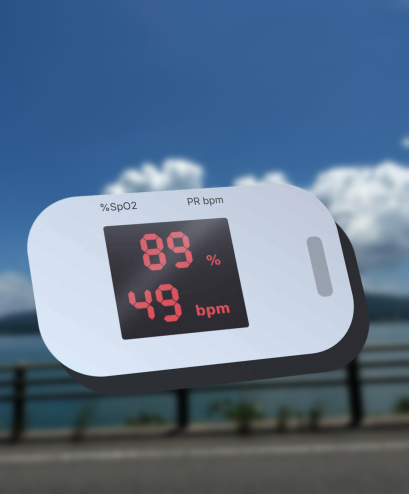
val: 49 (bpm)
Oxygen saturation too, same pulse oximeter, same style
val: 89 (%)
